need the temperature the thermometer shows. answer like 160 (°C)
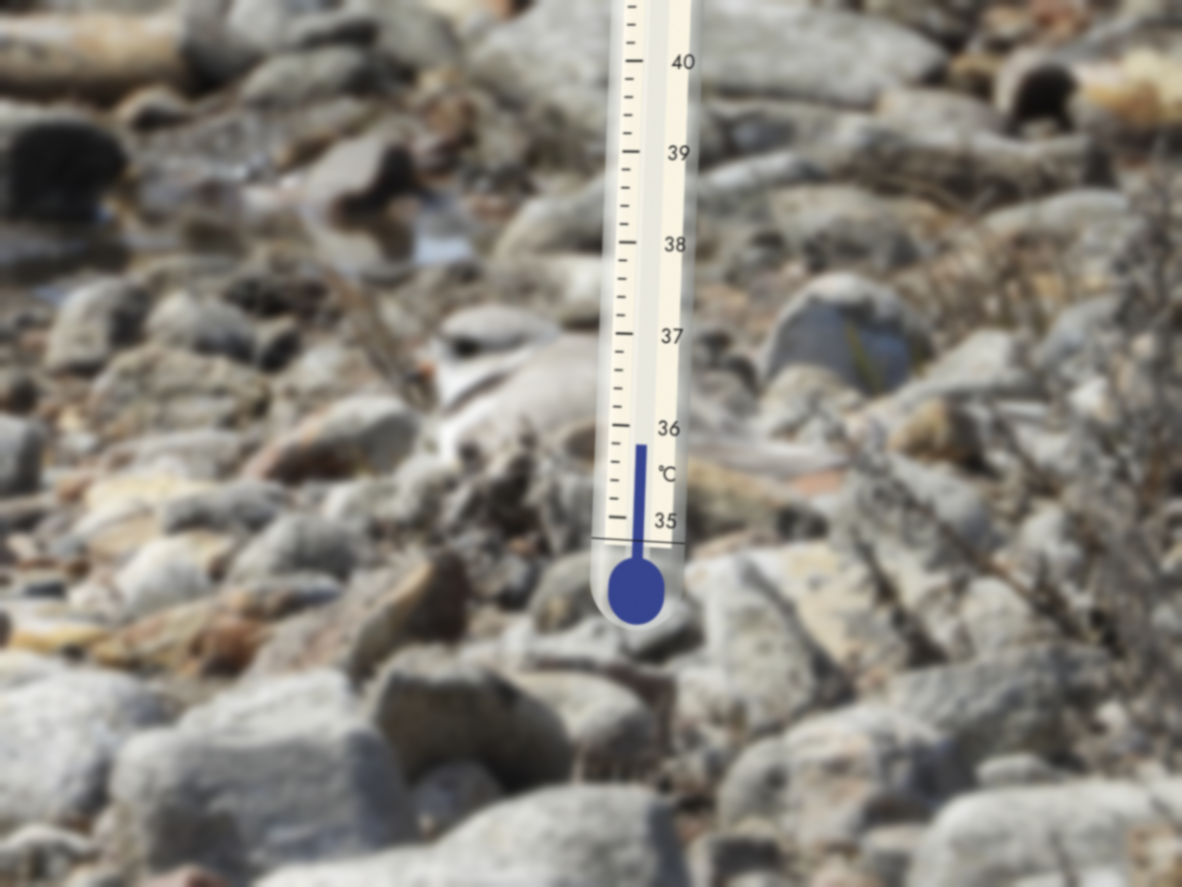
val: 35.8 (°C)
